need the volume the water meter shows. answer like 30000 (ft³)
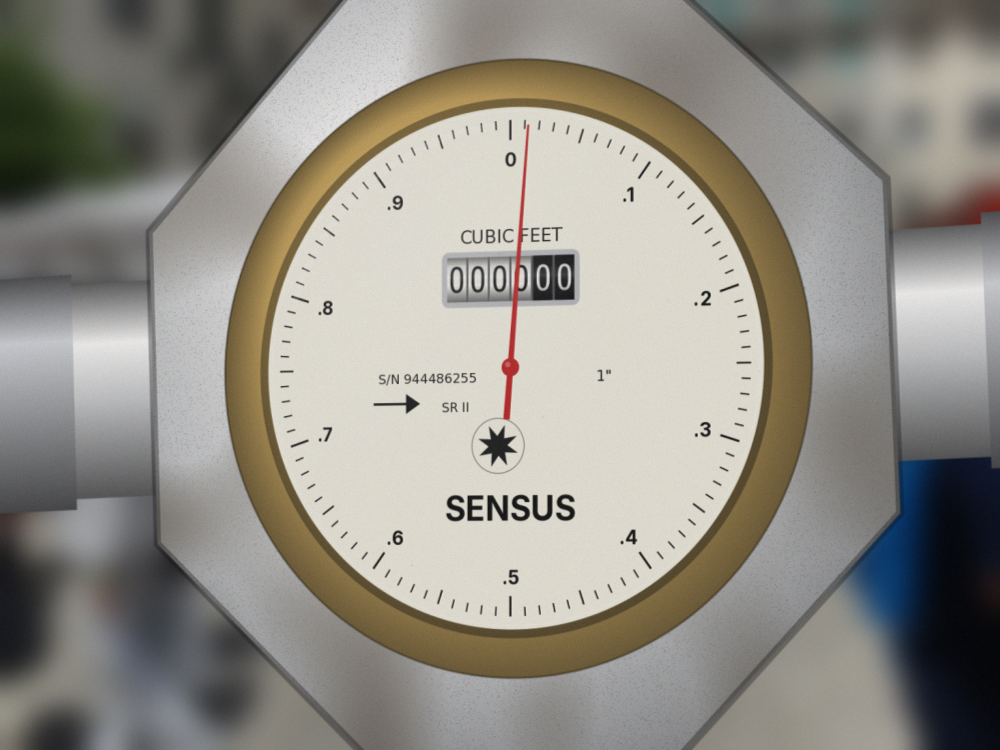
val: 0.01 (ft³)
